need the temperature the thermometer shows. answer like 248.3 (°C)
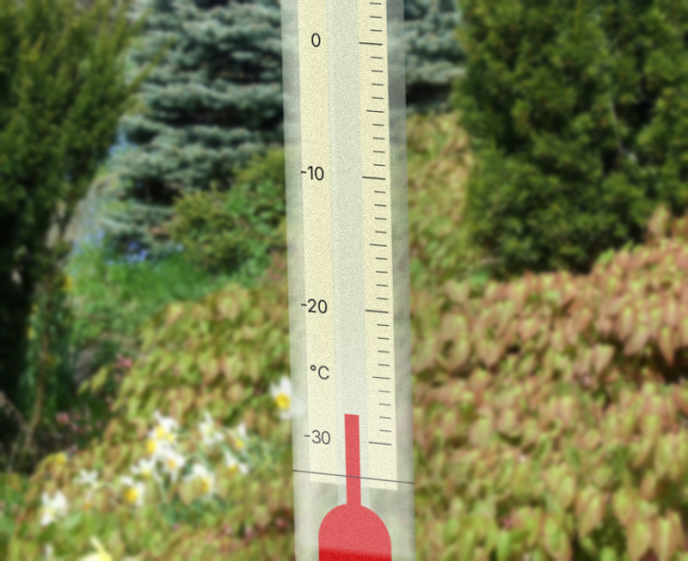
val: -28 (°C)
